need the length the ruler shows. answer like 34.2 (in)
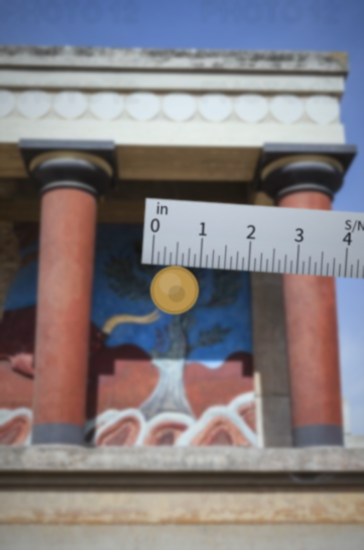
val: 1 (in)
